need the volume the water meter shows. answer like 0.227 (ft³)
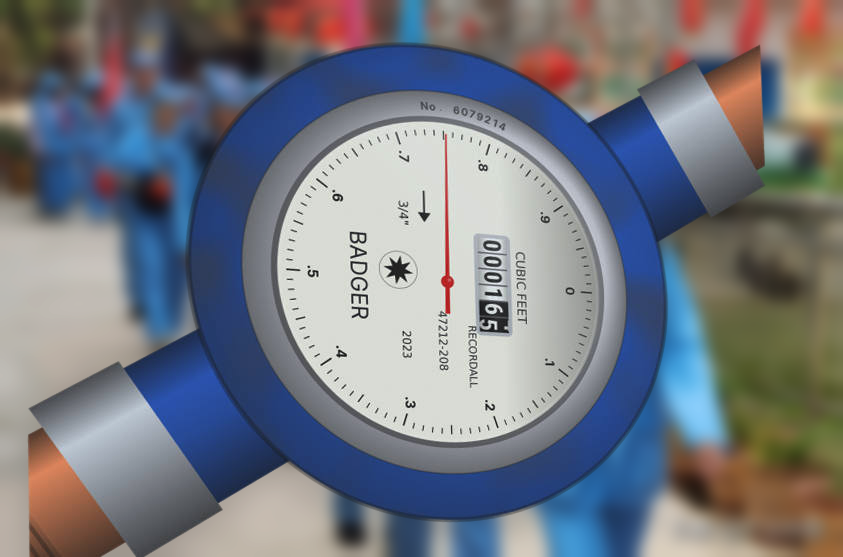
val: 164.75 (ft³)
